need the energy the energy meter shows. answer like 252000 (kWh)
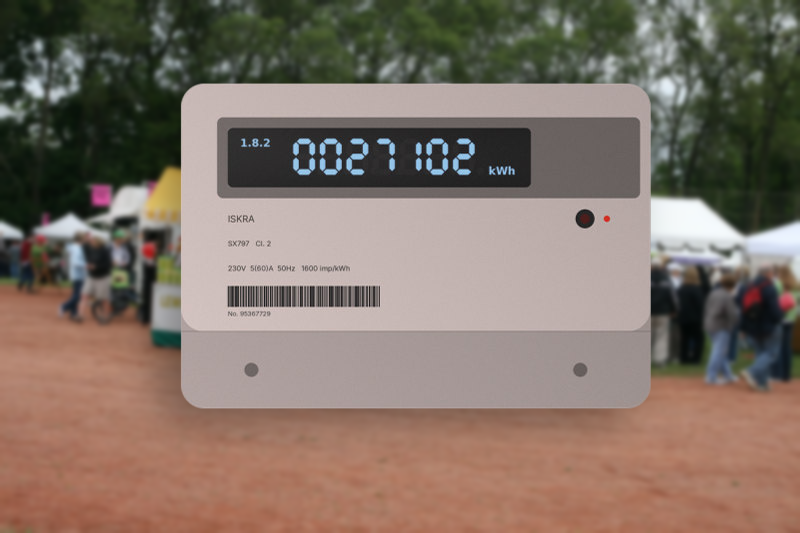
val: 27102 (kWh)
